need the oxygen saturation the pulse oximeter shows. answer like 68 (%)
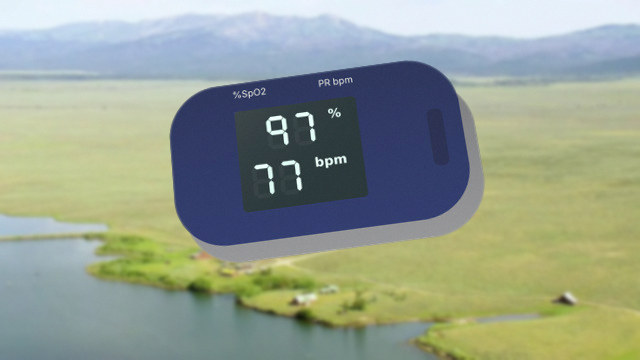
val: 97 (%)
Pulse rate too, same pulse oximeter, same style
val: 77 (bpm)
